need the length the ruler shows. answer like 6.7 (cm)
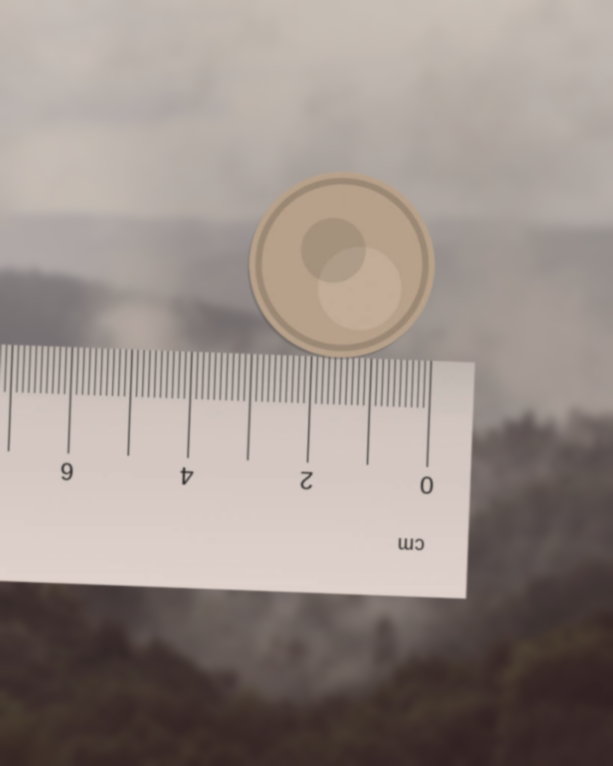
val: 3.1 (cm)
